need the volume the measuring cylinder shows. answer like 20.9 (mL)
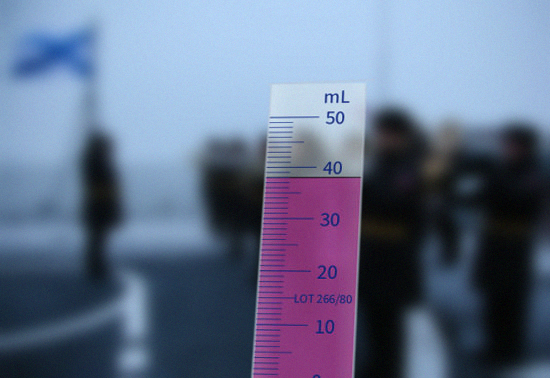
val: 38 (mL)
